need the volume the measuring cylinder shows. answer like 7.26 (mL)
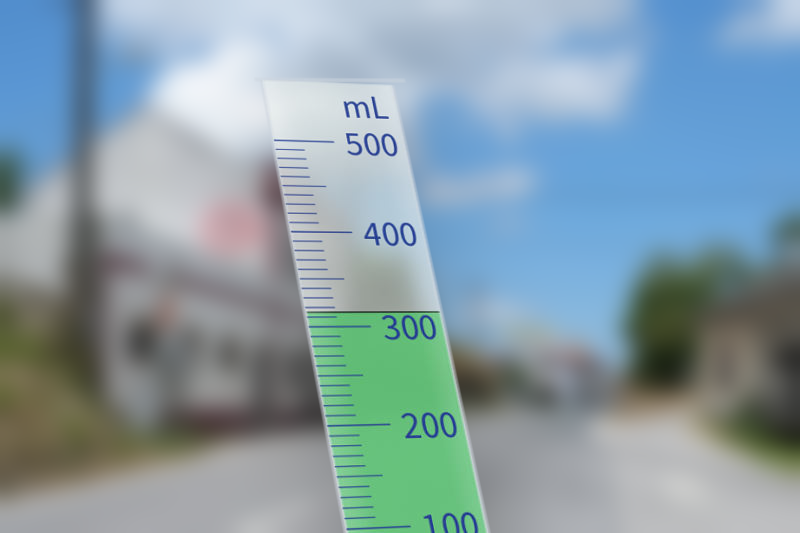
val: 315 (mL)
